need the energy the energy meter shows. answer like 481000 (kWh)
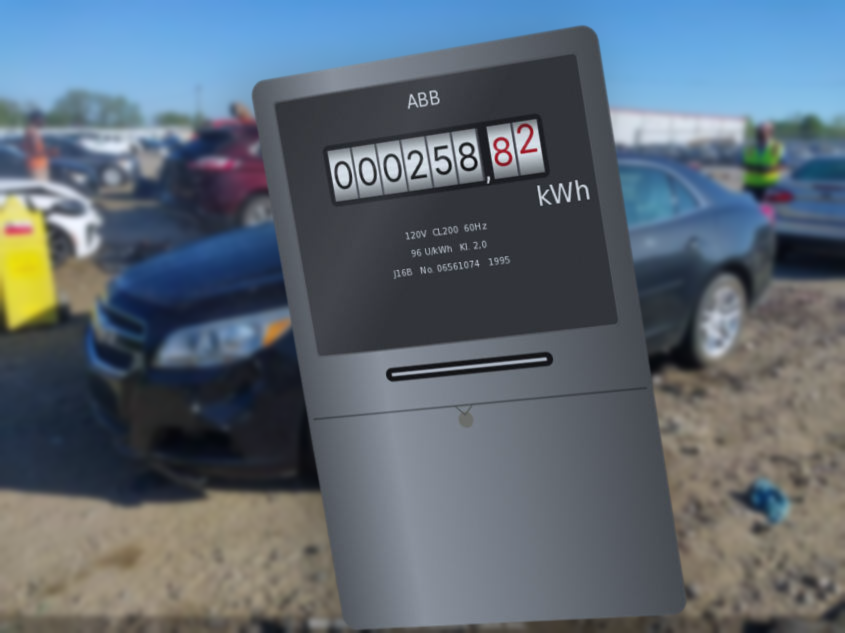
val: 258.82 (kWh)
